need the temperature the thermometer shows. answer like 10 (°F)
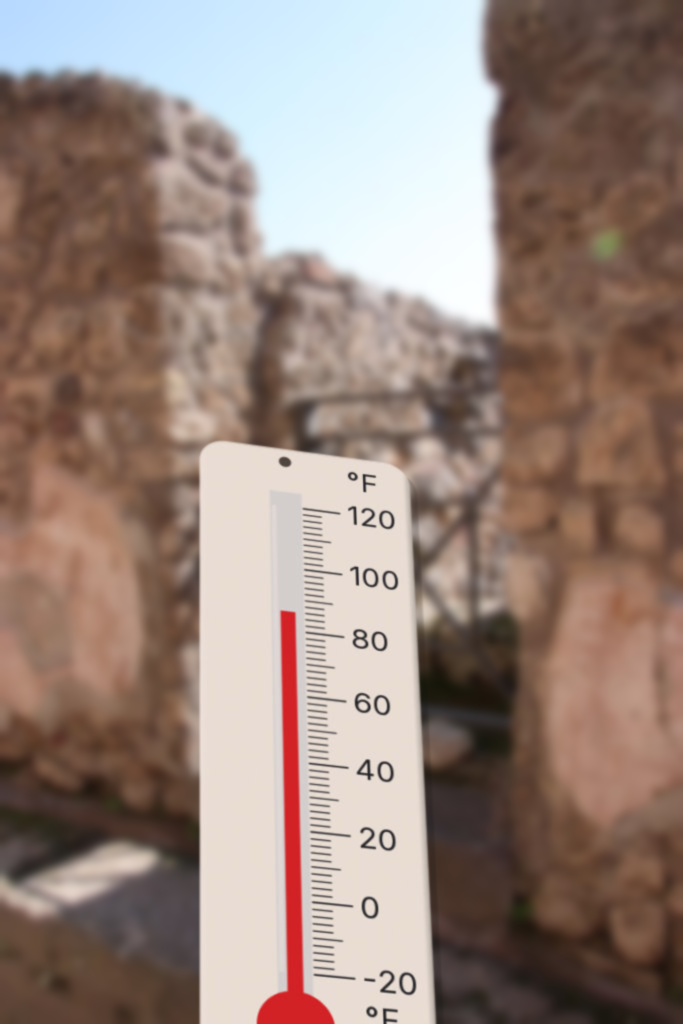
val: 86 (°F)
